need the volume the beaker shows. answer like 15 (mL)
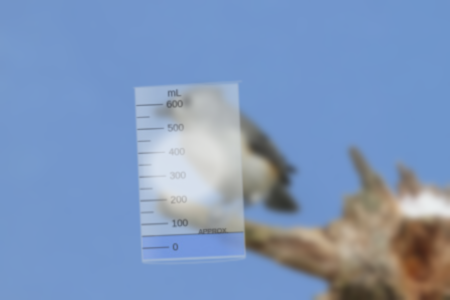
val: 50 (mL)
